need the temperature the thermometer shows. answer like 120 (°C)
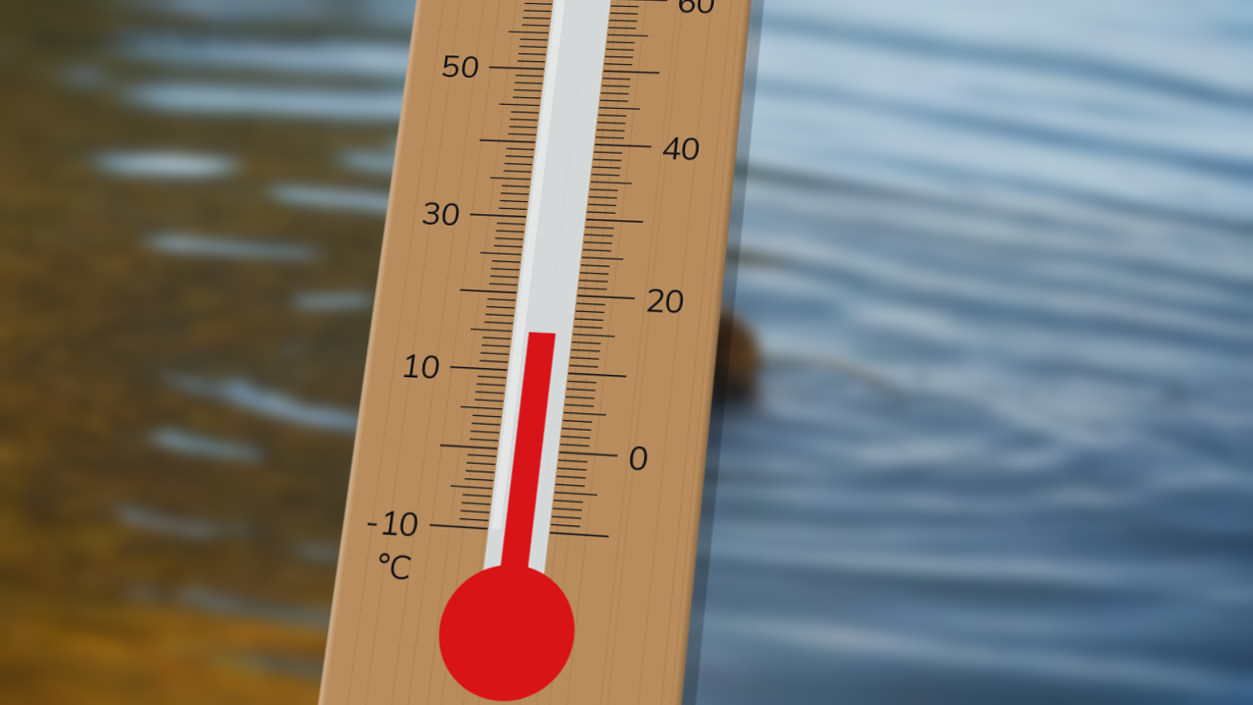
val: 15 (°C)
